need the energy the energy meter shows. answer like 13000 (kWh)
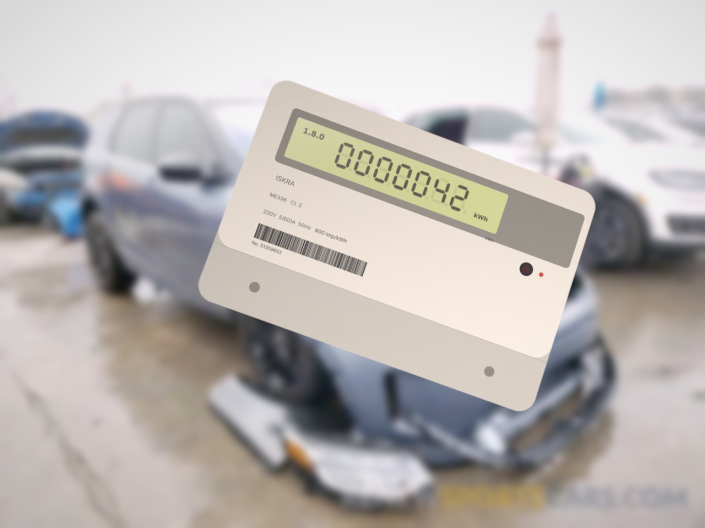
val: 42 (kWh)
